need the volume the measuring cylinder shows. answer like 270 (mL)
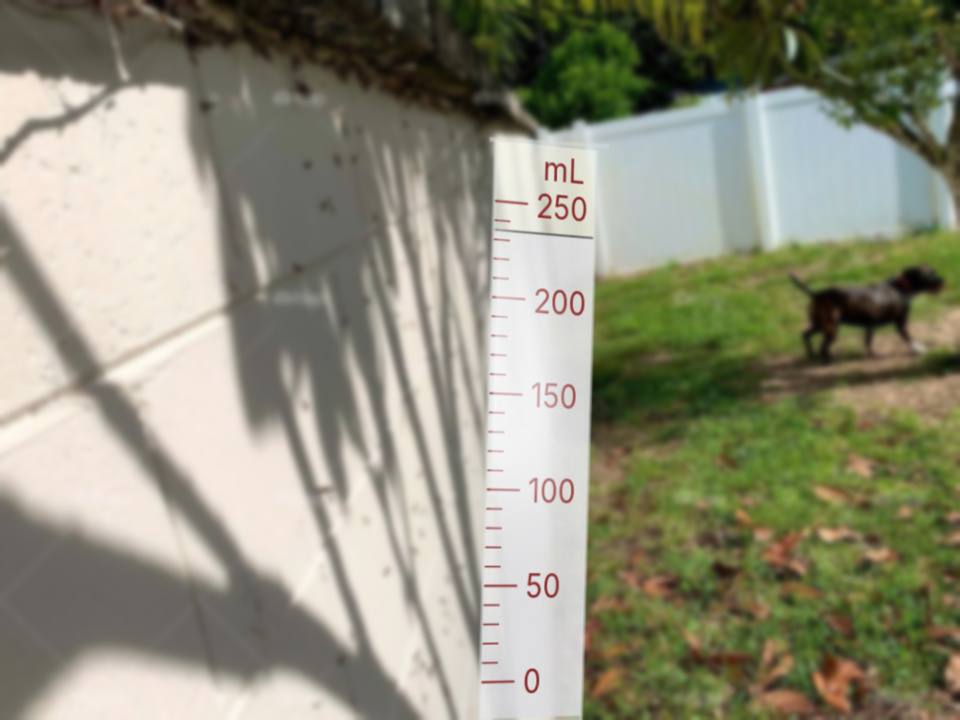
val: 235 (mL)
